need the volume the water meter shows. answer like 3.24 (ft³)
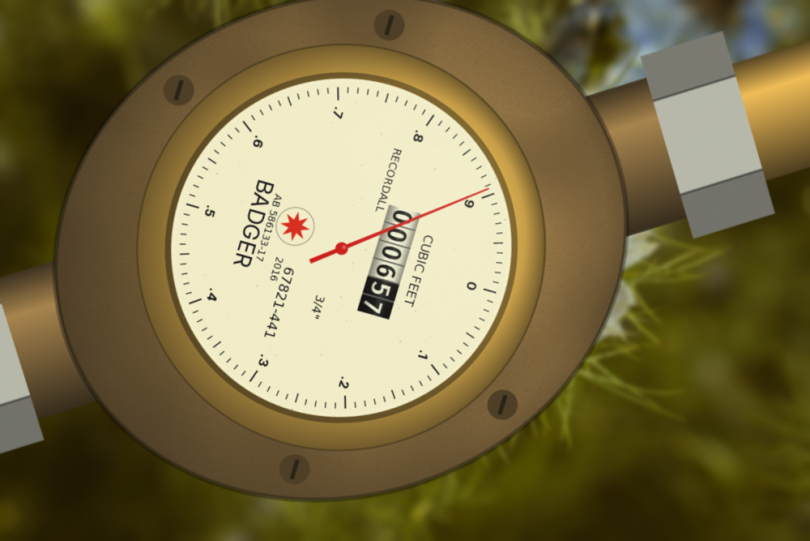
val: 656.89 (ft³)
